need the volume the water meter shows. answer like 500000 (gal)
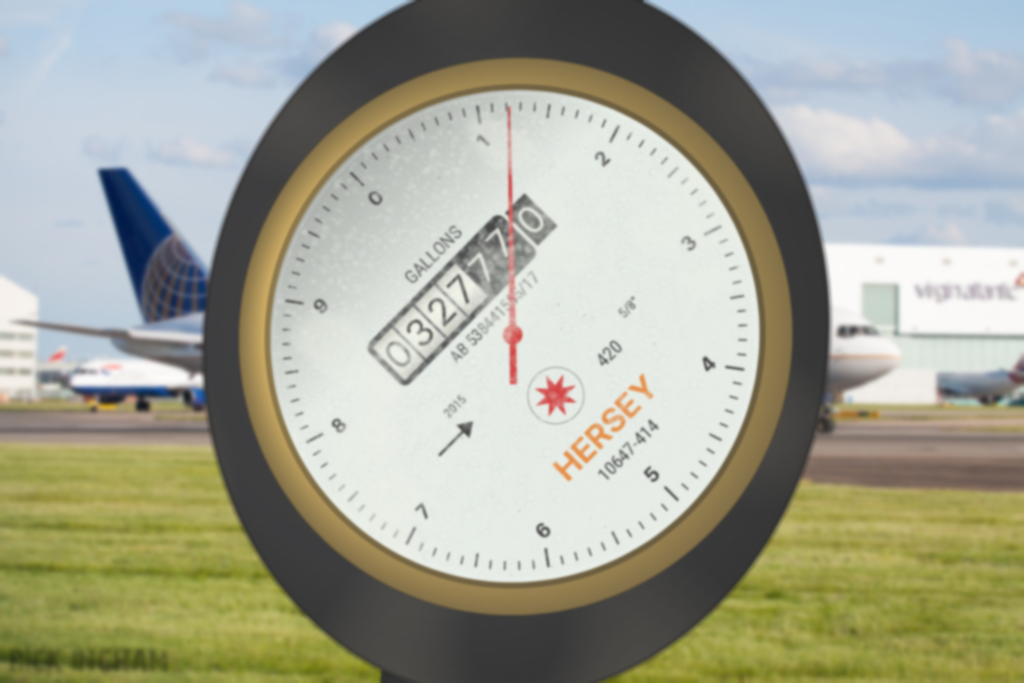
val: 327771.2 (gal)
